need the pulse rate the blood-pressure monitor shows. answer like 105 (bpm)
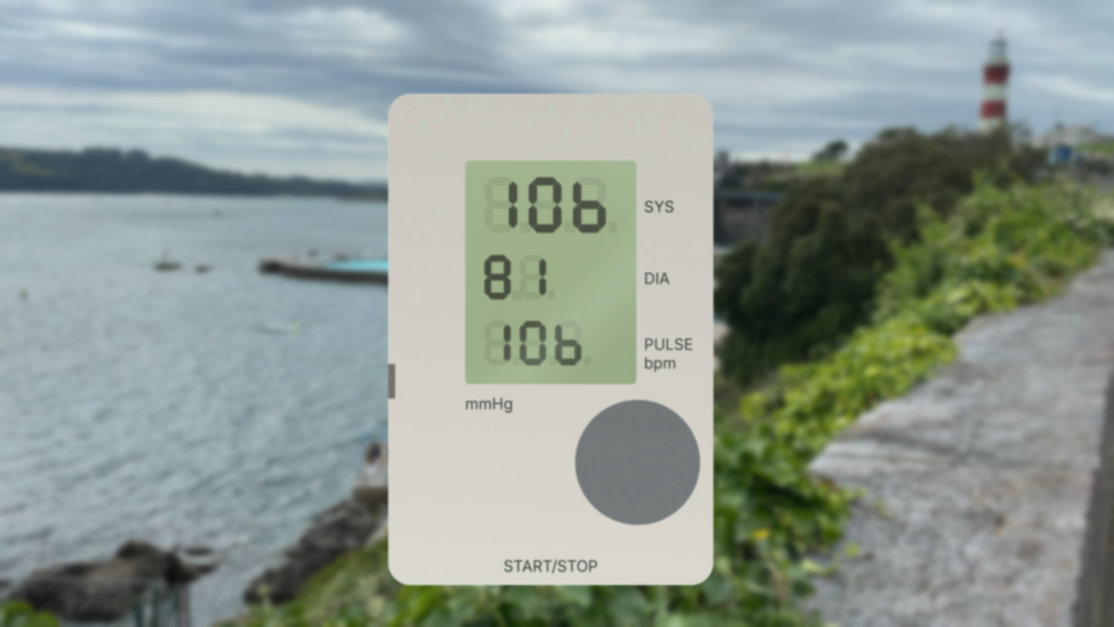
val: 106 (bpm)
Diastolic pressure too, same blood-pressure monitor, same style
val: 81 (mmHg)
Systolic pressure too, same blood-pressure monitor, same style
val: 106 (mmHg)
